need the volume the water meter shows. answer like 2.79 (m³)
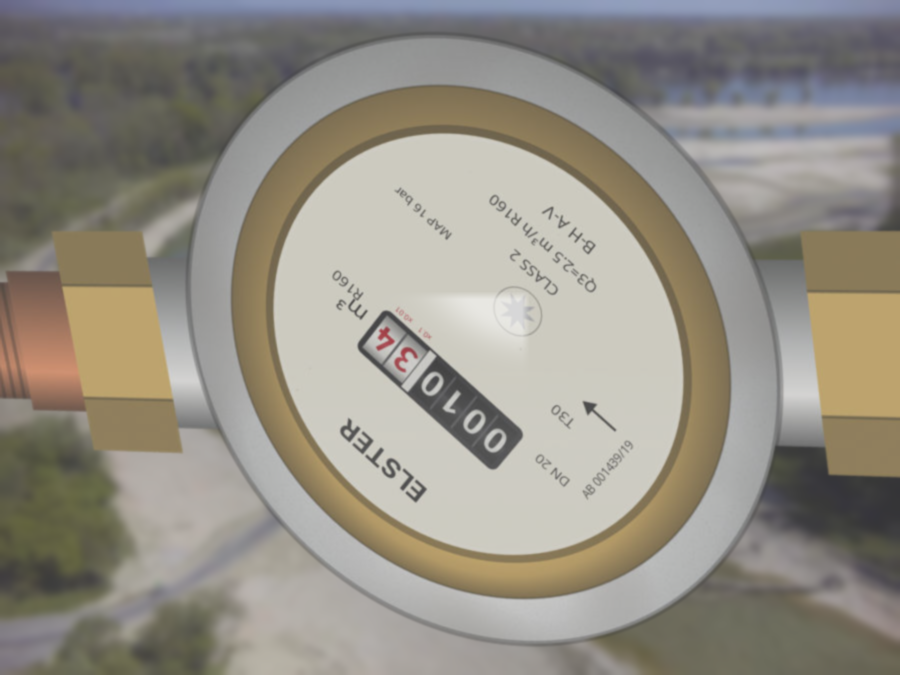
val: 10.34 (m³)
